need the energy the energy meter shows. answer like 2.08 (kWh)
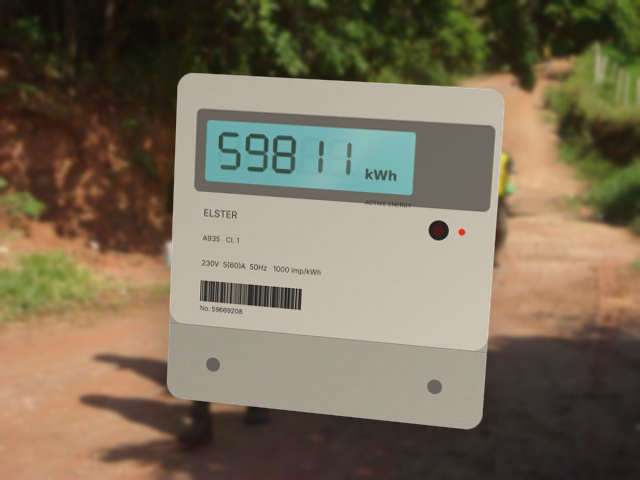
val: 59811 (kWh)
